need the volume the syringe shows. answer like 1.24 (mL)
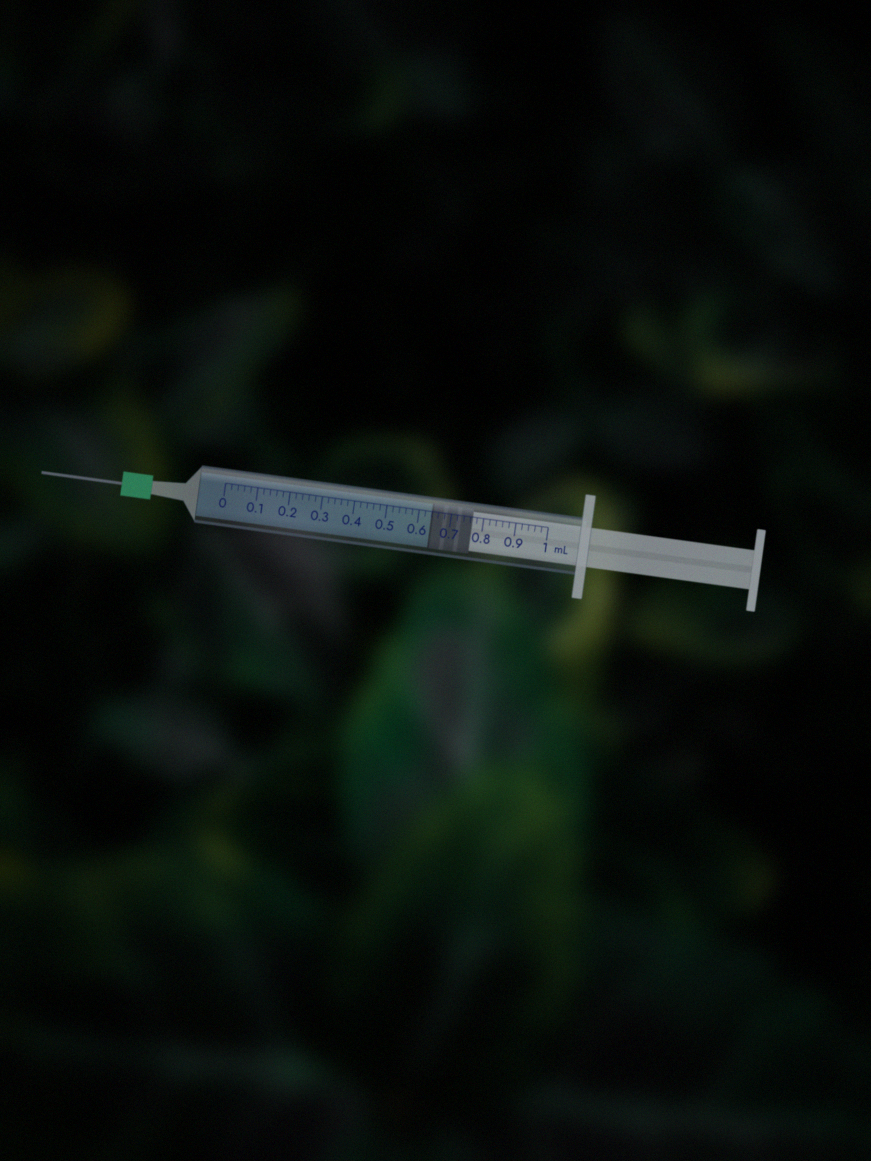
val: 0.64 (mL)
